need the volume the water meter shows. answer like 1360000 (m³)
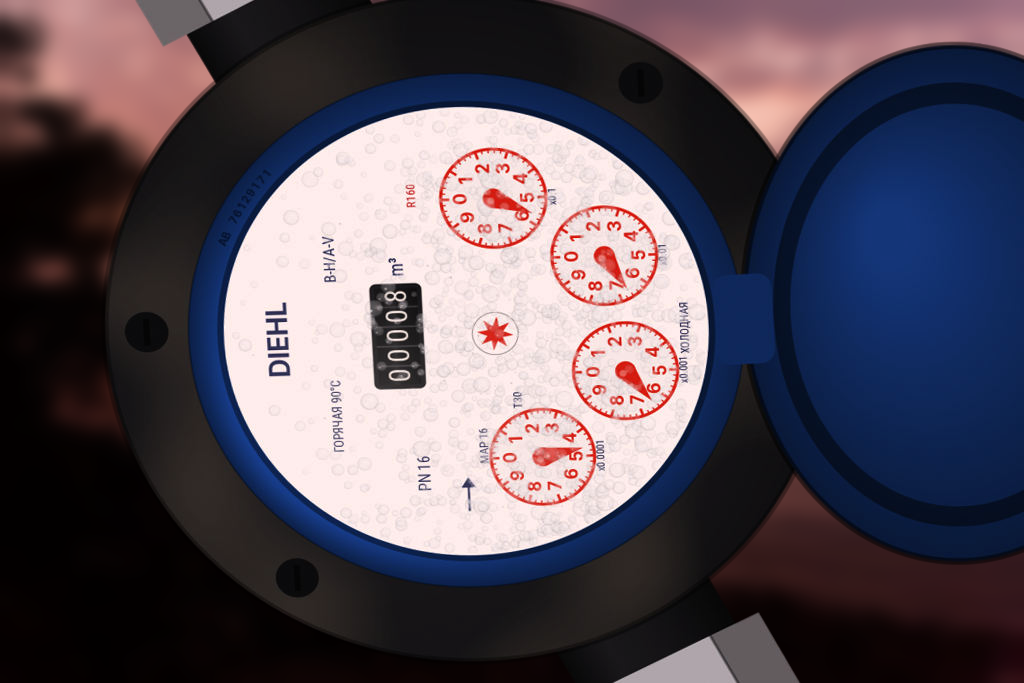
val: 8.5664 (m³)
